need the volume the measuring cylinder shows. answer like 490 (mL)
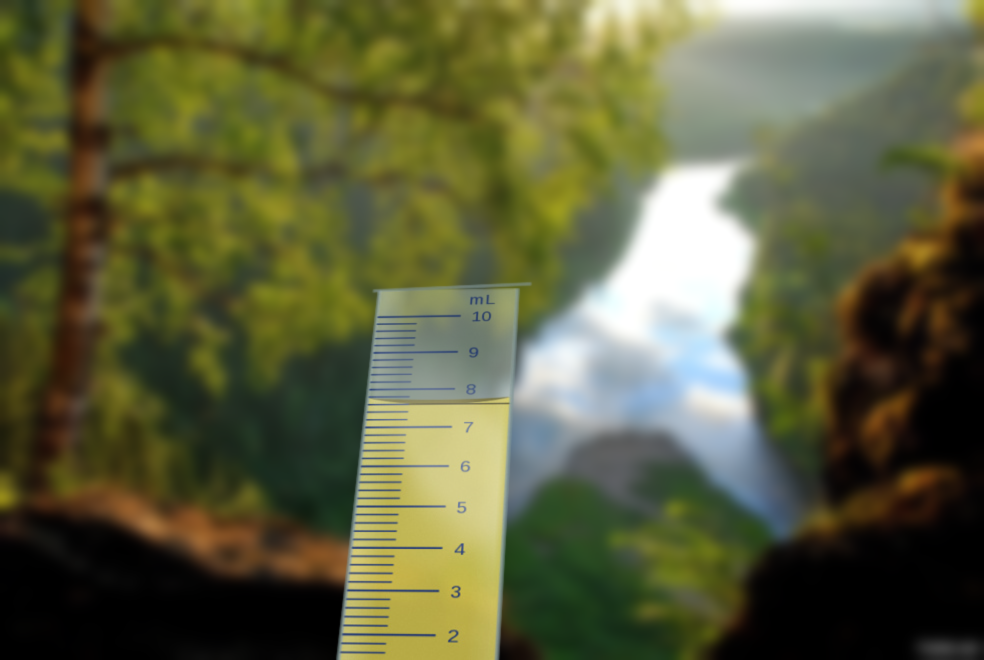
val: 7.6 (mL)
